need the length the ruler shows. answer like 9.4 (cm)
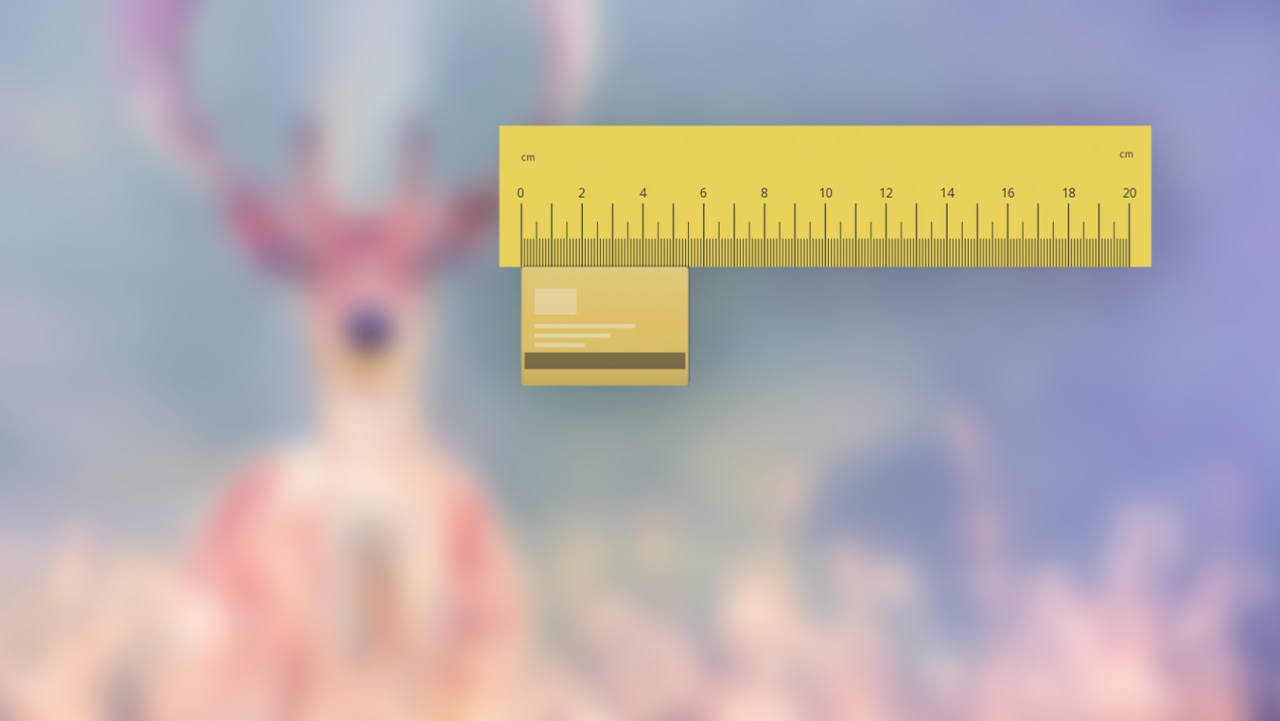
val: 5.5 (cm)
